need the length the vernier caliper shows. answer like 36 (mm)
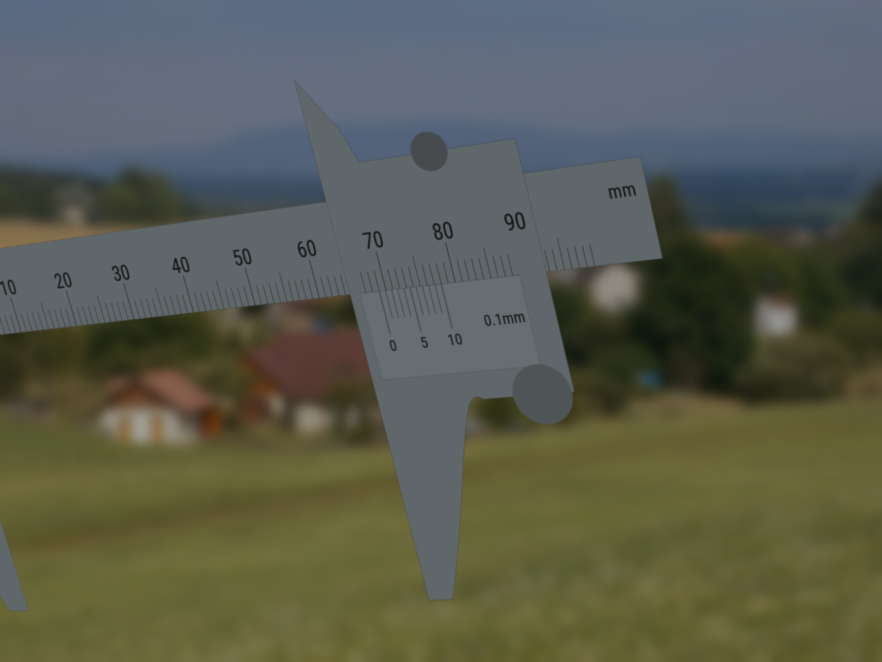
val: 69.0 (mm)
